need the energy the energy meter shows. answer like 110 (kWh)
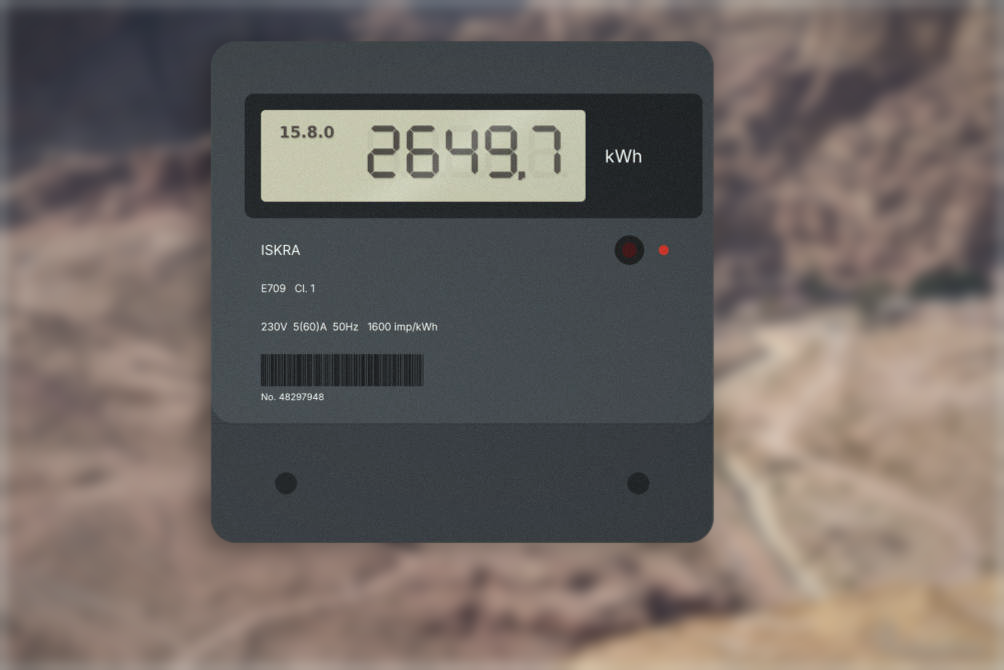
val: 2649.7 (kWh)
